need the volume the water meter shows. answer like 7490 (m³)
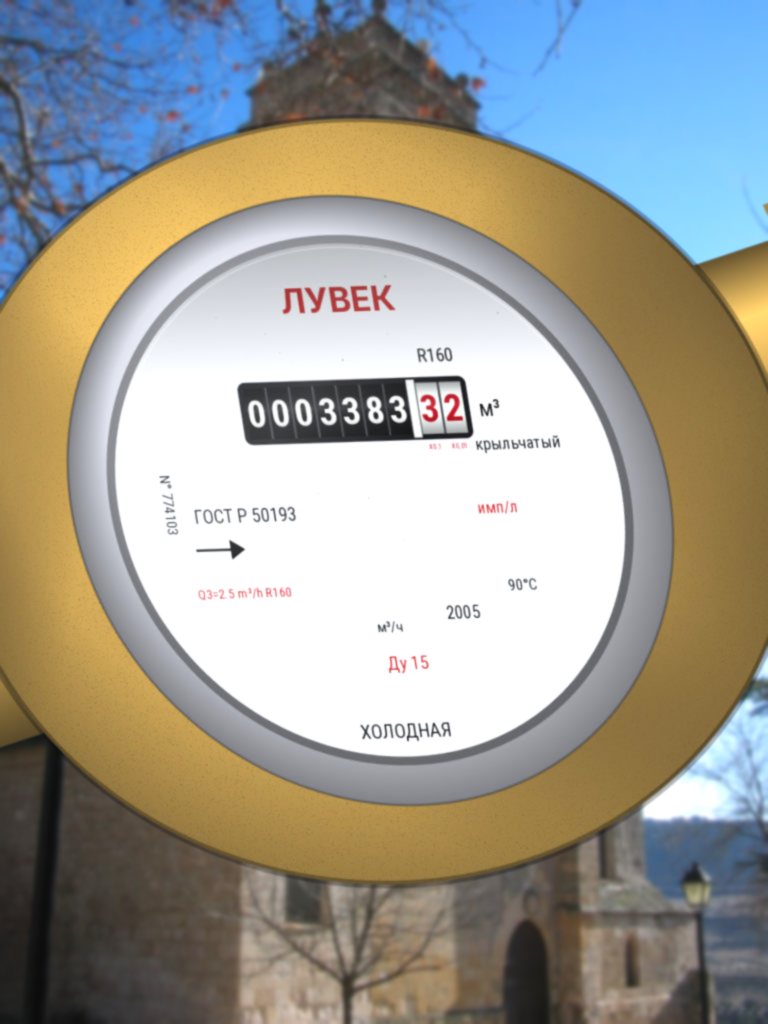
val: 3383.32 (m³)
